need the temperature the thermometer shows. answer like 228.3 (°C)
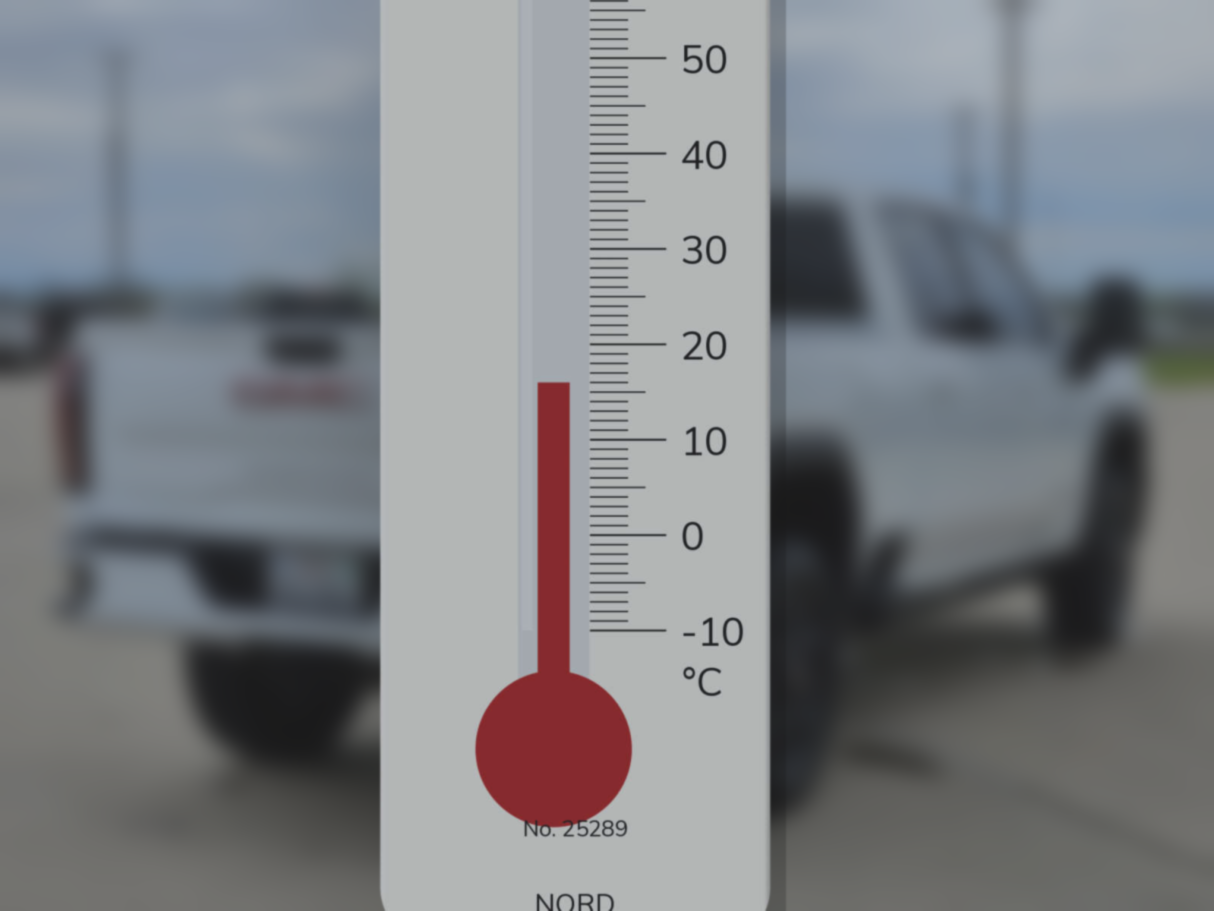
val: 16 (°C)
